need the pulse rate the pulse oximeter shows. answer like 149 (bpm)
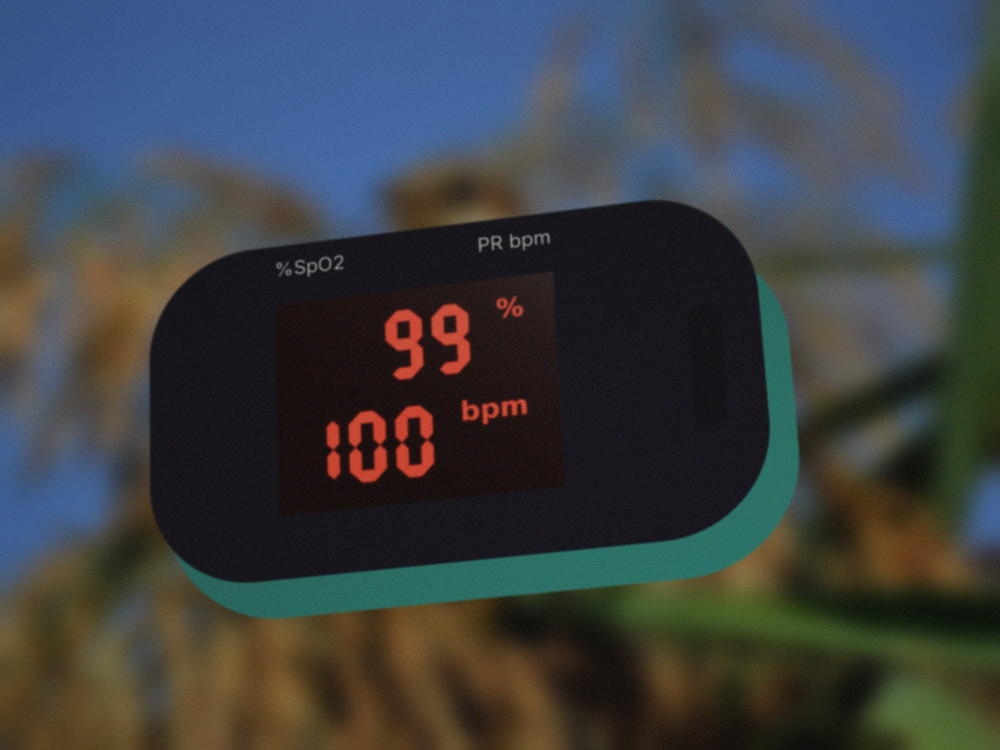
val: 100 (bpm)
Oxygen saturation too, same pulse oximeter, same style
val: 99 (%)
